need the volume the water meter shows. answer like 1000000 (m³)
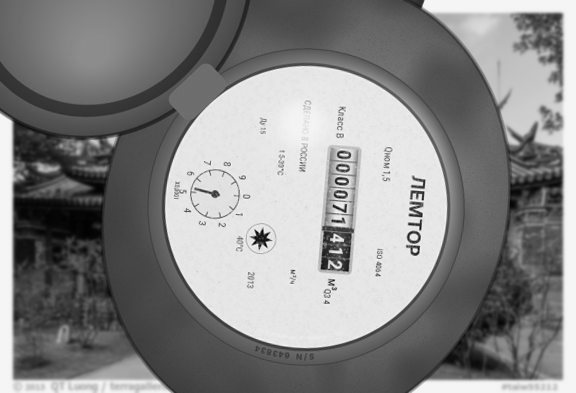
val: 71.4125 (m³)
